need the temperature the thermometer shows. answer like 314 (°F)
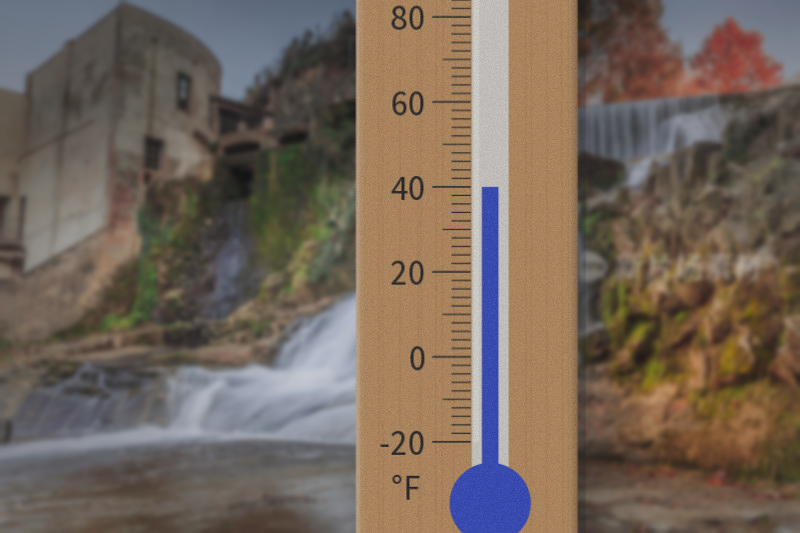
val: 40 (°F)
